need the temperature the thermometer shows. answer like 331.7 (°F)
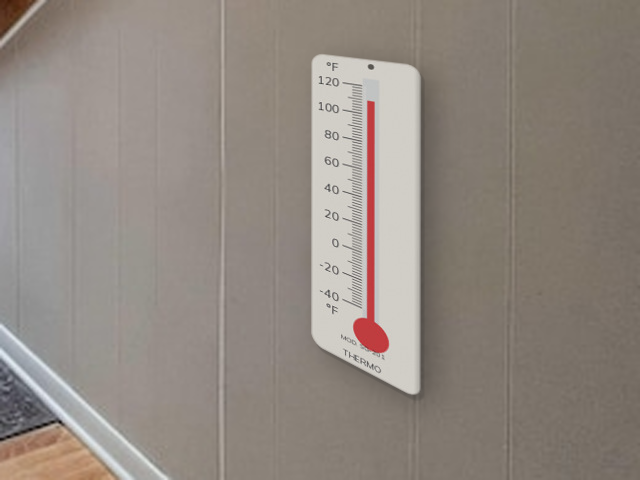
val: 110 (°F)
